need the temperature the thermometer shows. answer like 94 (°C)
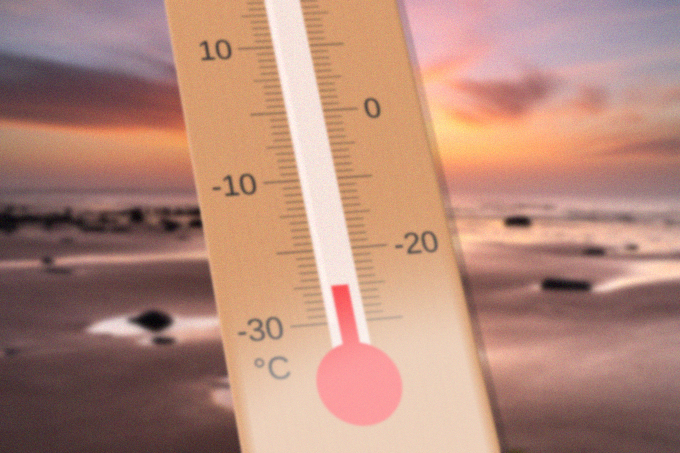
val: -25 (°C)
